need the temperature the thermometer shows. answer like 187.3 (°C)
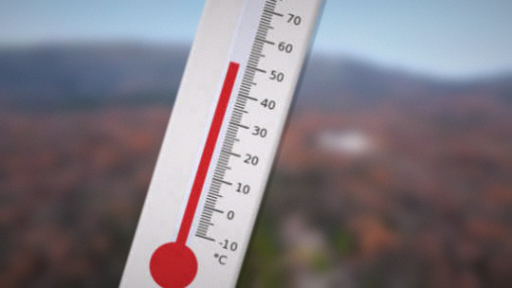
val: 50 (°C)
